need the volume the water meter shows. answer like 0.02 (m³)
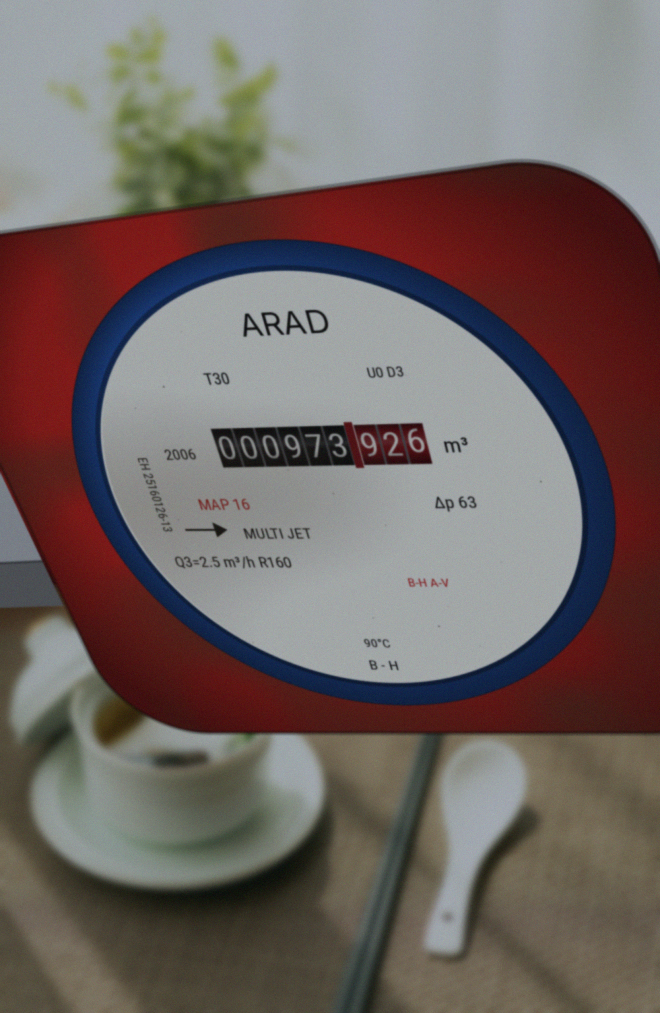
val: 973.926 (m³)
